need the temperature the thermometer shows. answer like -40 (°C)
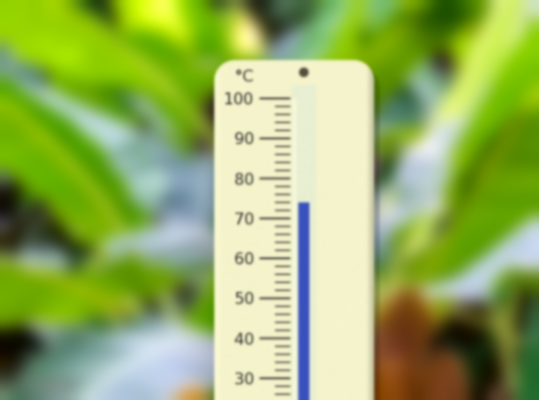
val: 74 (°C)
